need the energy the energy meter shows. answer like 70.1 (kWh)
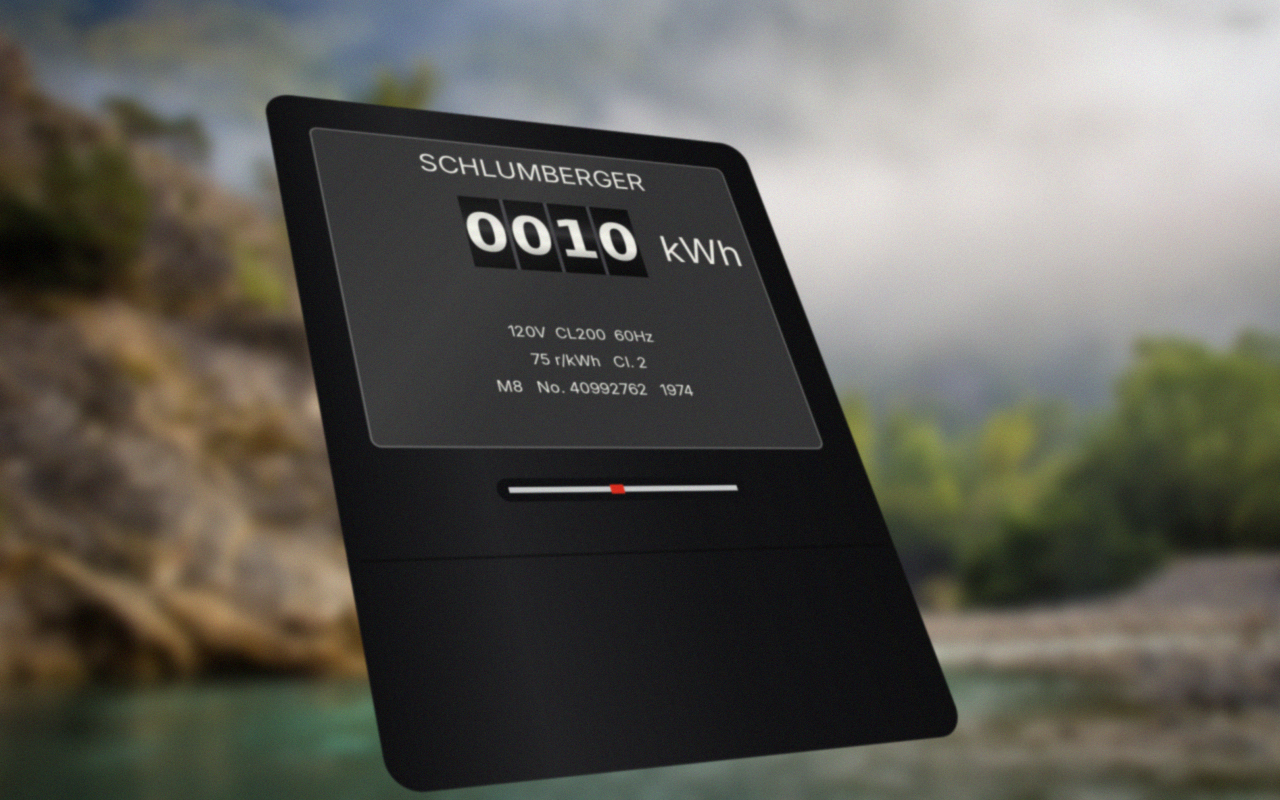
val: 10 (kWh)
